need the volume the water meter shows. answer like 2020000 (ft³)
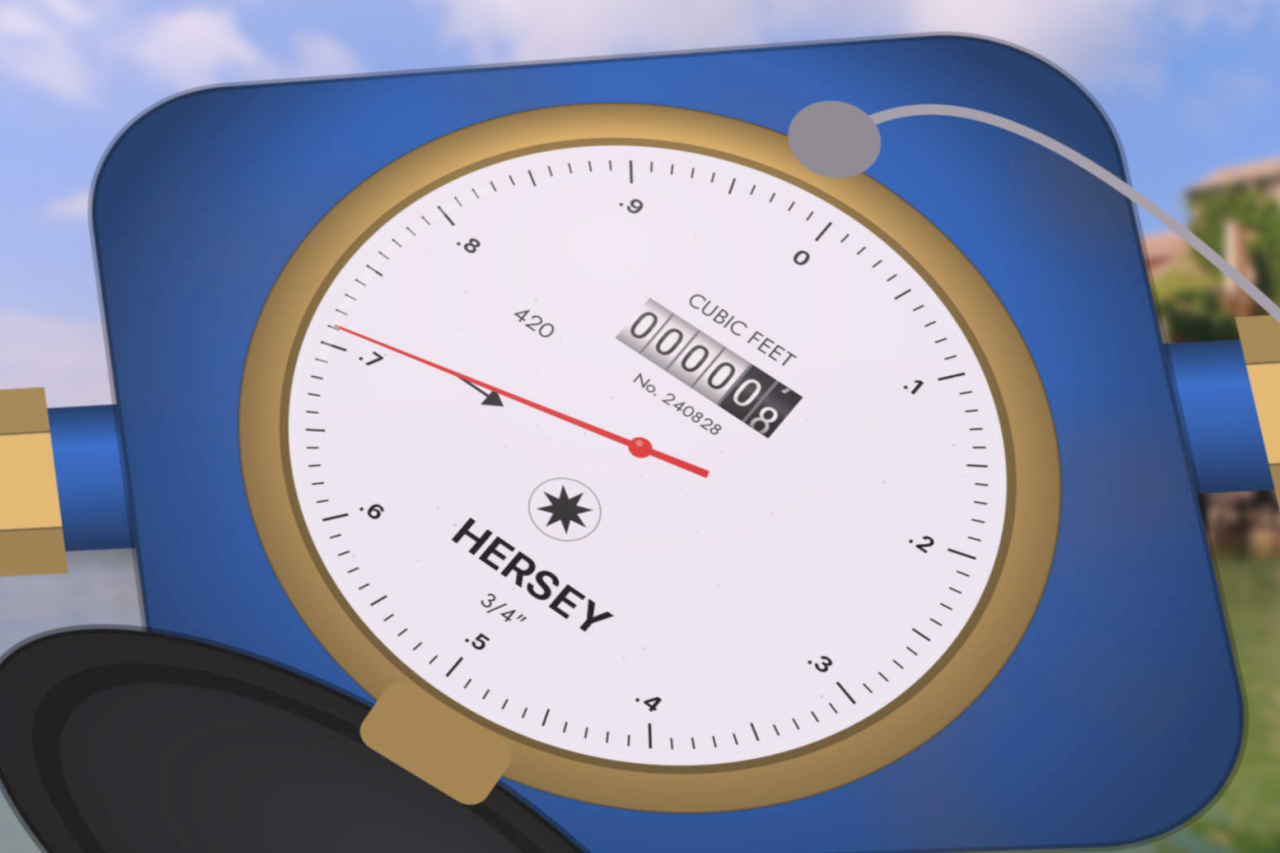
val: 7.71 (ft³)
